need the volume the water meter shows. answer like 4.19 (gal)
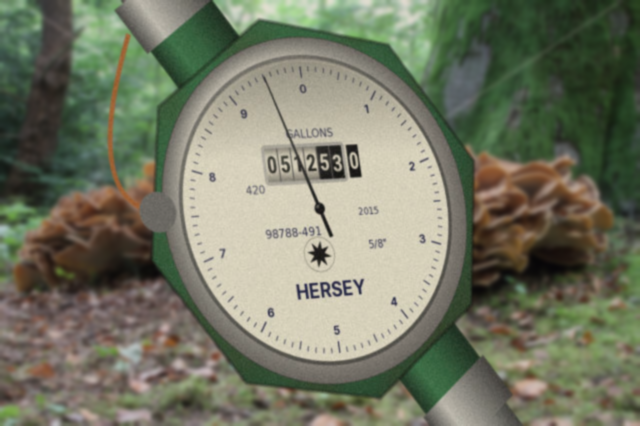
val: 512529.5 (gal)
